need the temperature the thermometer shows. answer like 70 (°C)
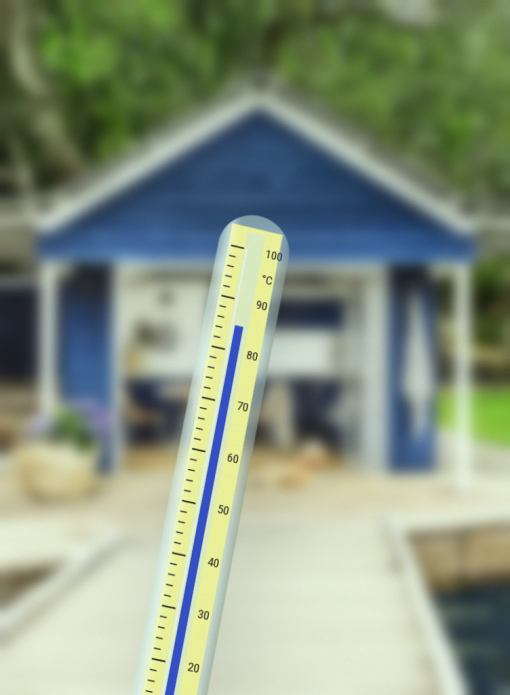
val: 85 (°C)
